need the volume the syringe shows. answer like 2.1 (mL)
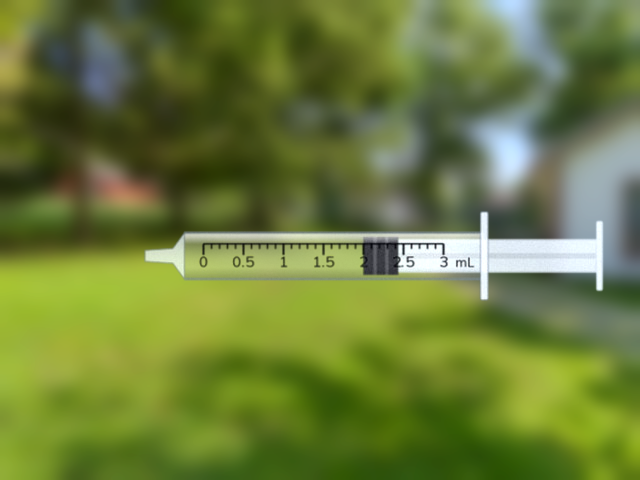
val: 2 (mL)
